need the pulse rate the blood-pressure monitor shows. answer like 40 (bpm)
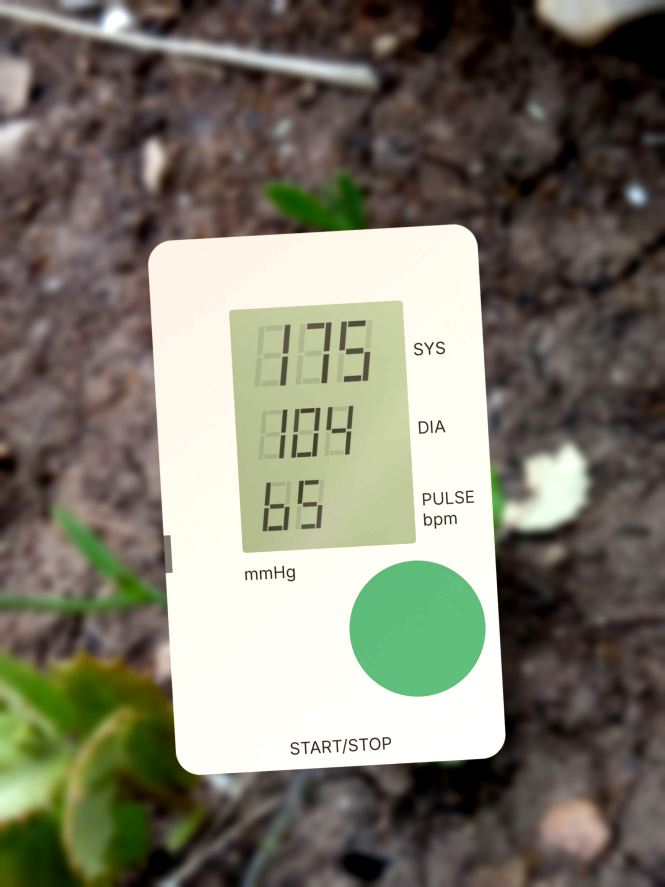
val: 65 (bpm)
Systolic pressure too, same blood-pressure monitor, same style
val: 175 (mmHg)
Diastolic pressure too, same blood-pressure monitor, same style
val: 104 (mmHg)
